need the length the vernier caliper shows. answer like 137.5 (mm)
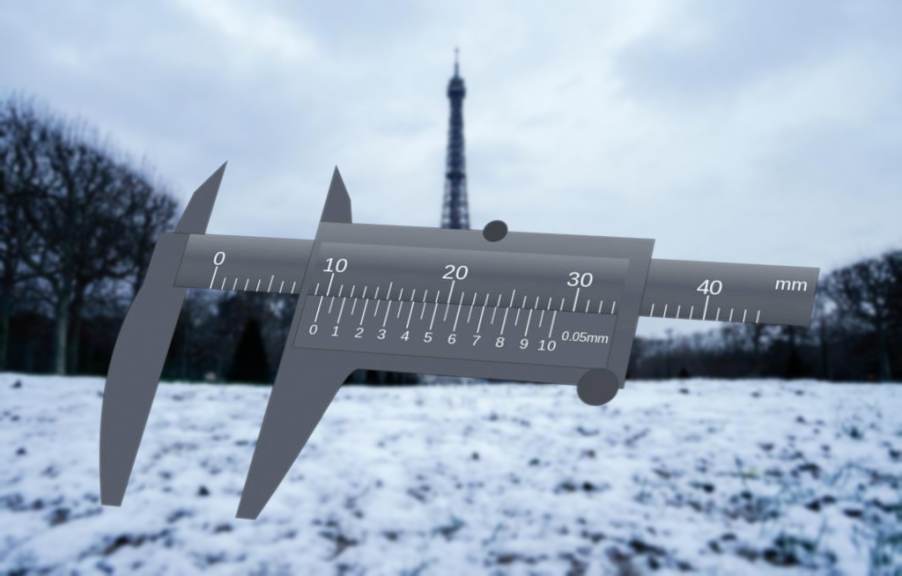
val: 9.6 (mm)
